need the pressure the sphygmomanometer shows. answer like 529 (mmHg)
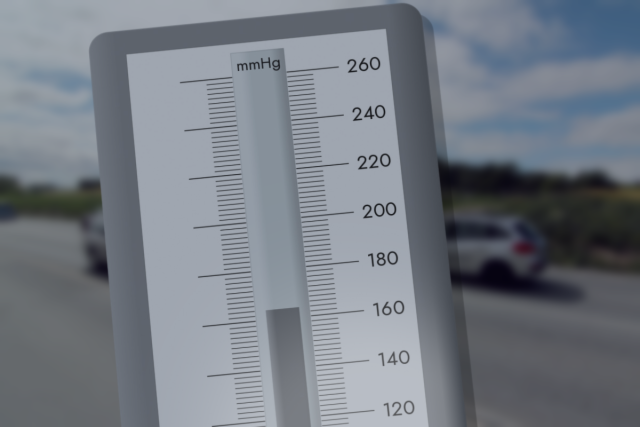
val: 164 (mmHg)
